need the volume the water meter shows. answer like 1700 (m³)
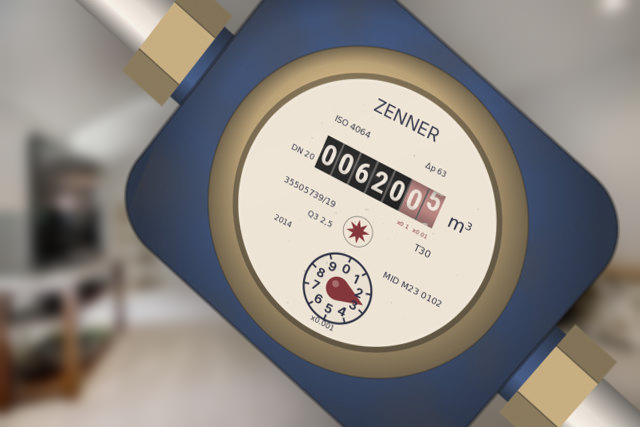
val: 620.052 (m³)
